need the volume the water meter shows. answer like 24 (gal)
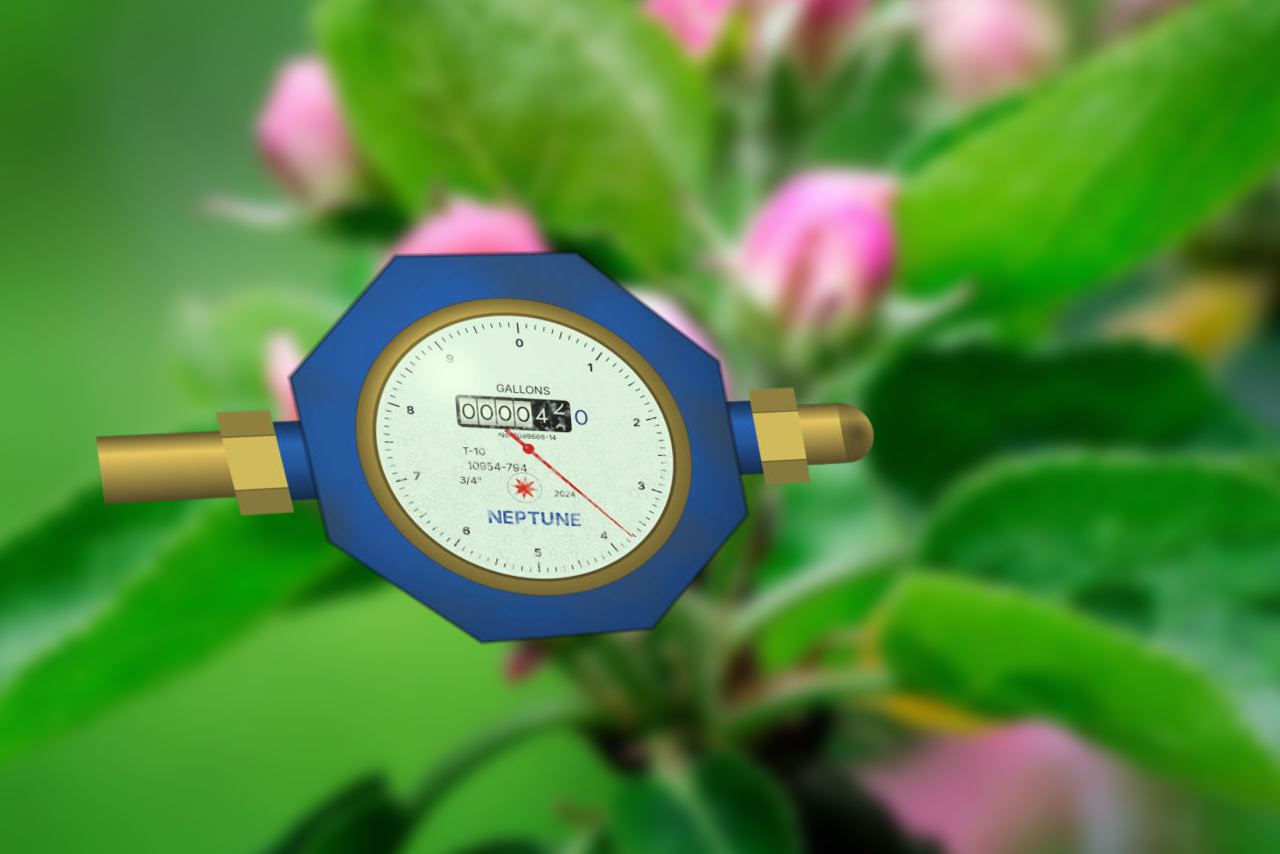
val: 423.7 (gal)
